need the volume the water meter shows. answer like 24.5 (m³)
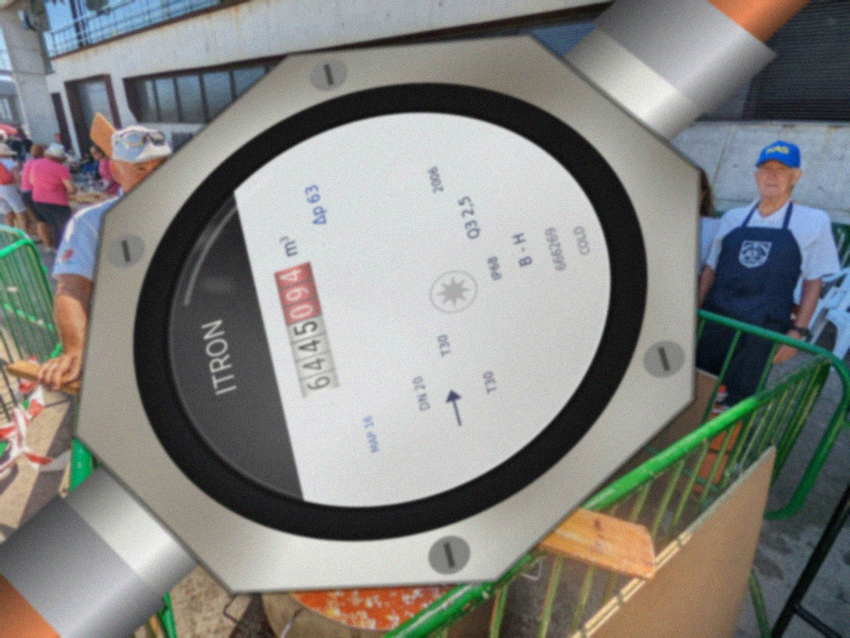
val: 6445.094 (m³)
